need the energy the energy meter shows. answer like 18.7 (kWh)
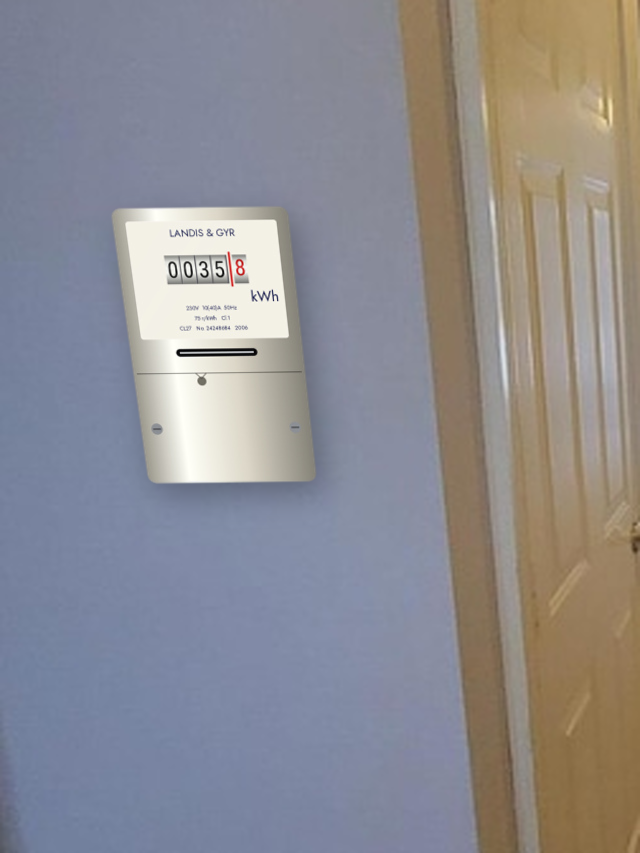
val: 35.8 (kWh)
